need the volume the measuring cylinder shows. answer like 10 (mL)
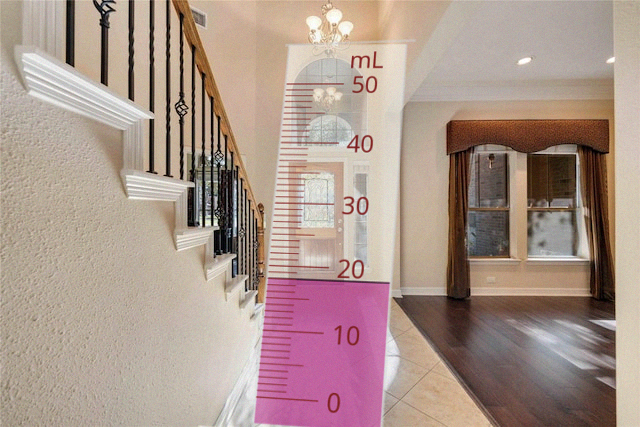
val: 18 (mL)
